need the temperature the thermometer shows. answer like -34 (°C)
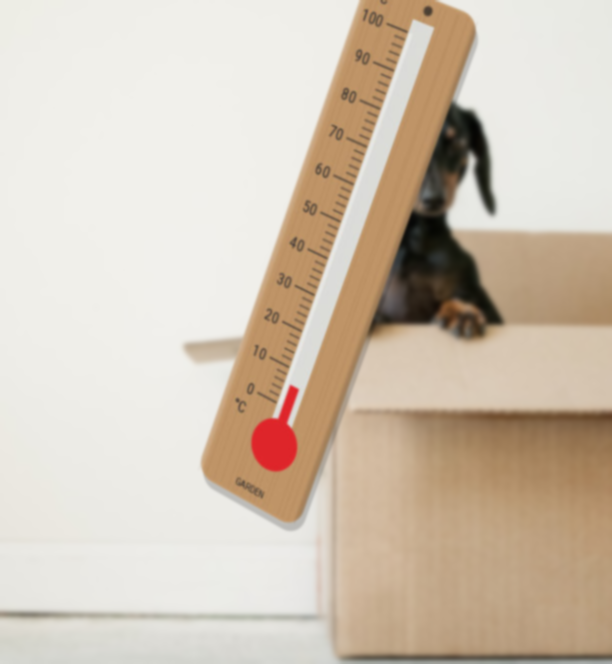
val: 6 (°C)
